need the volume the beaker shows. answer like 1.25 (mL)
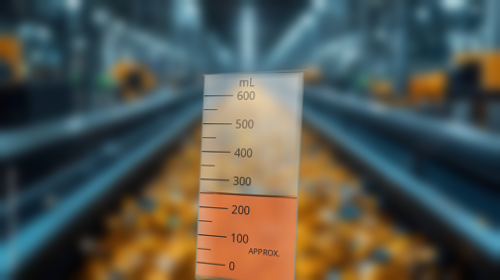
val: 250 (mL)
